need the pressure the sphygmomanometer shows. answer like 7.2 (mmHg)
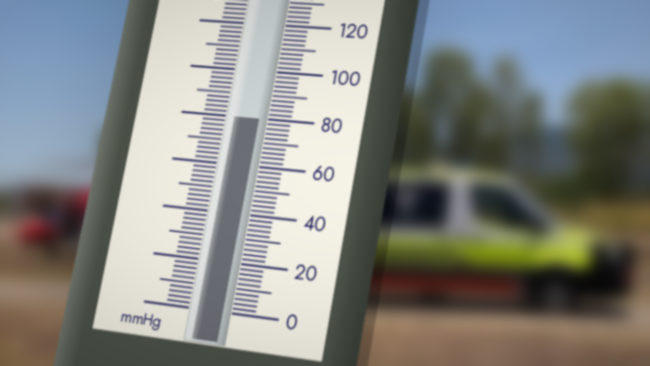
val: 80 (mmHg)
